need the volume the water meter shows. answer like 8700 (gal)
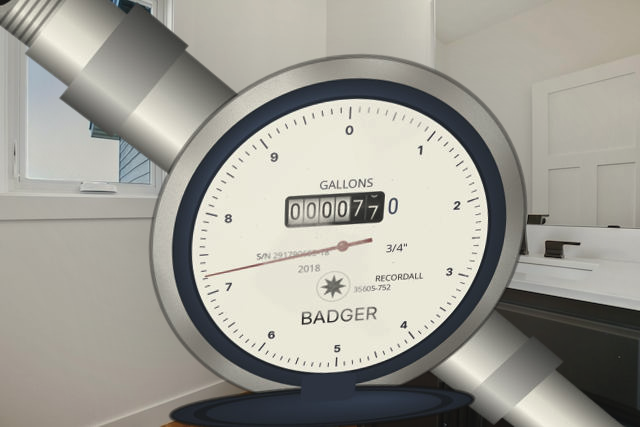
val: 767.2 (gal)
